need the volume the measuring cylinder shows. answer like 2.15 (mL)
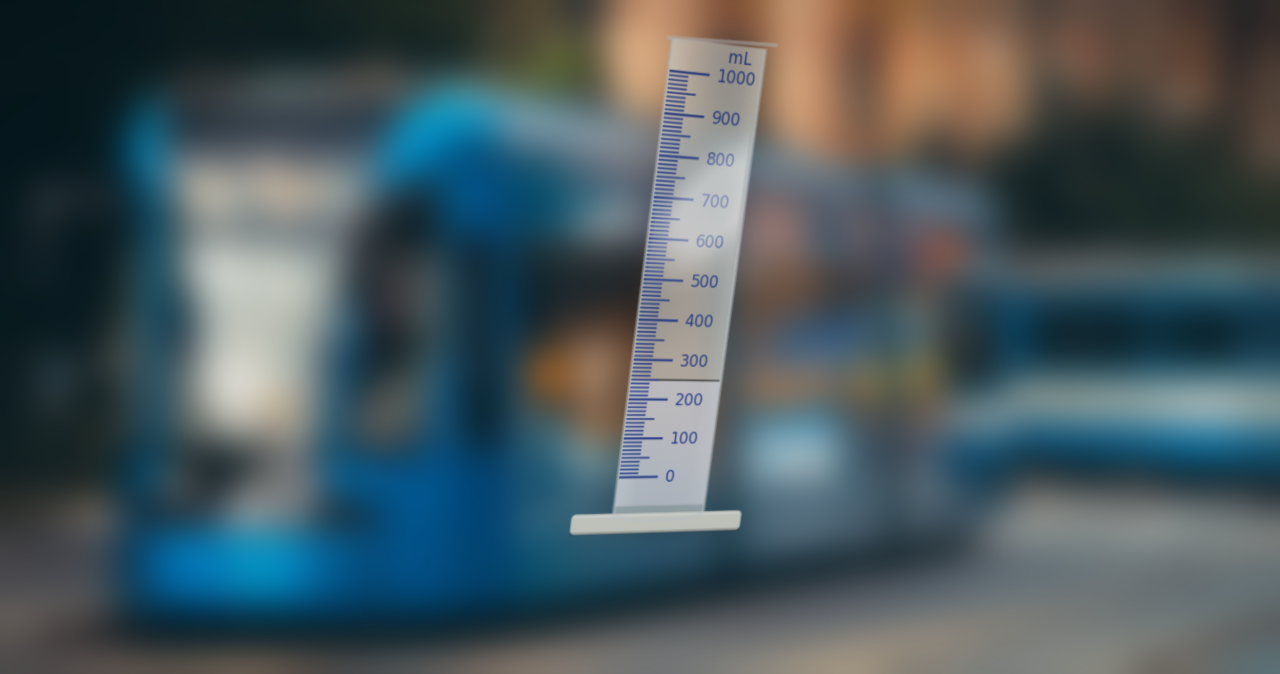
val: 250 (mL)
